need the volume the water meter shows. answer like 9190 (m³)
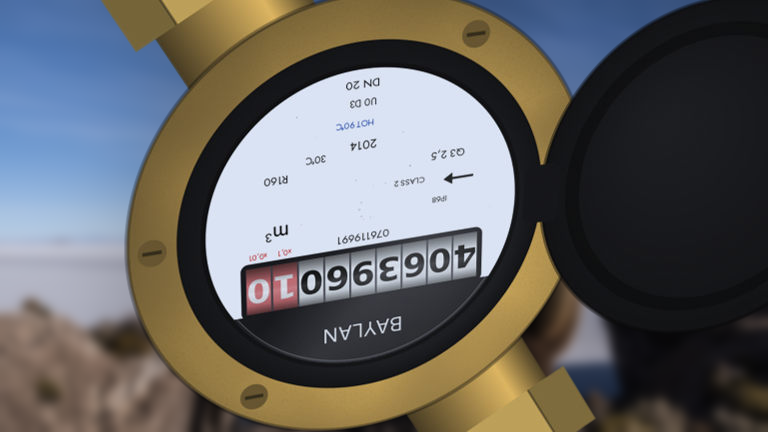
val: 4063960.10 (m³)
